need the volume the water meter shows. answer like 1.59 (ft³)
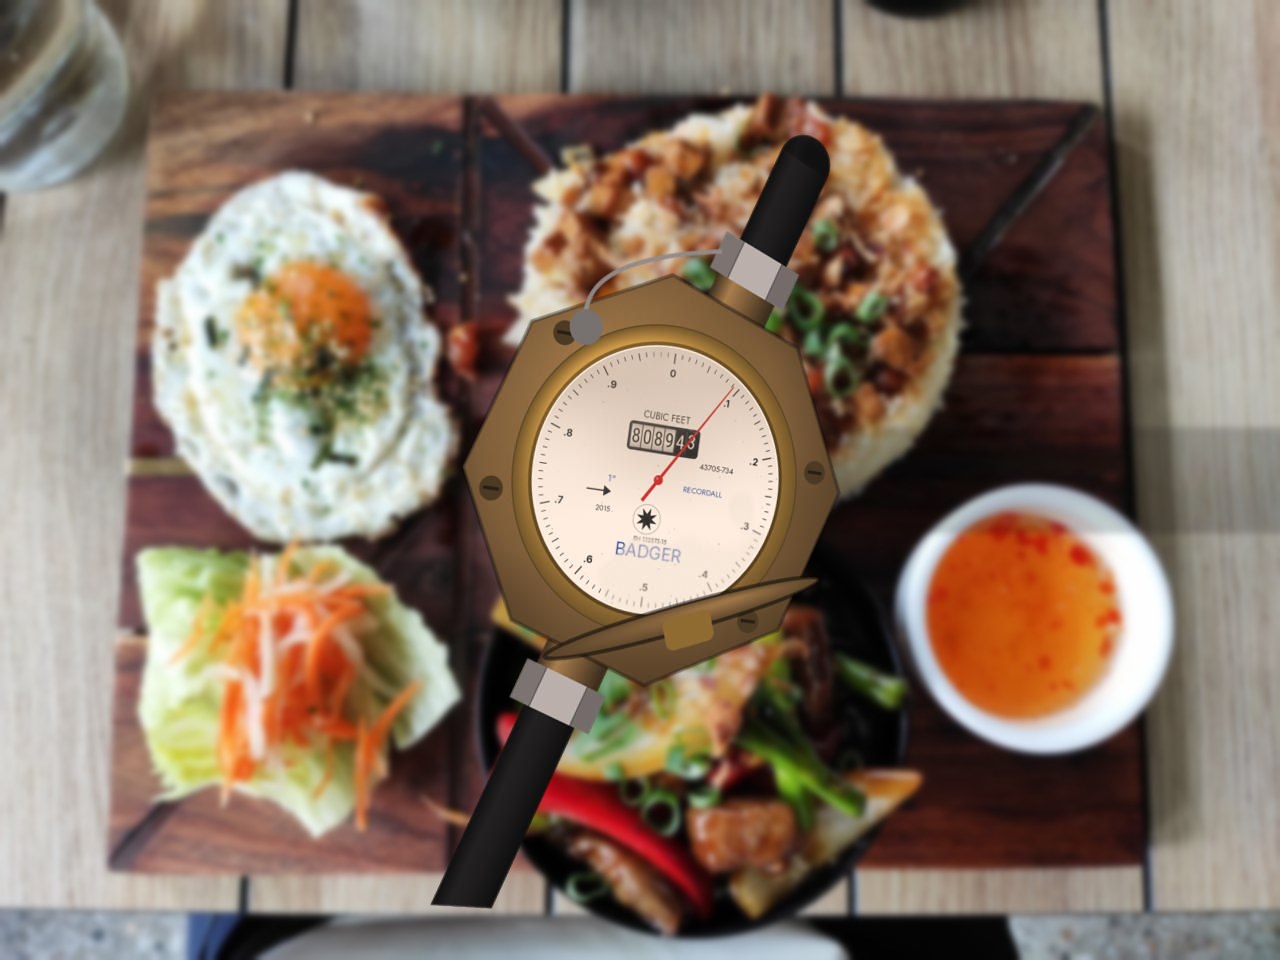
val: 808943.09 (ft³)
